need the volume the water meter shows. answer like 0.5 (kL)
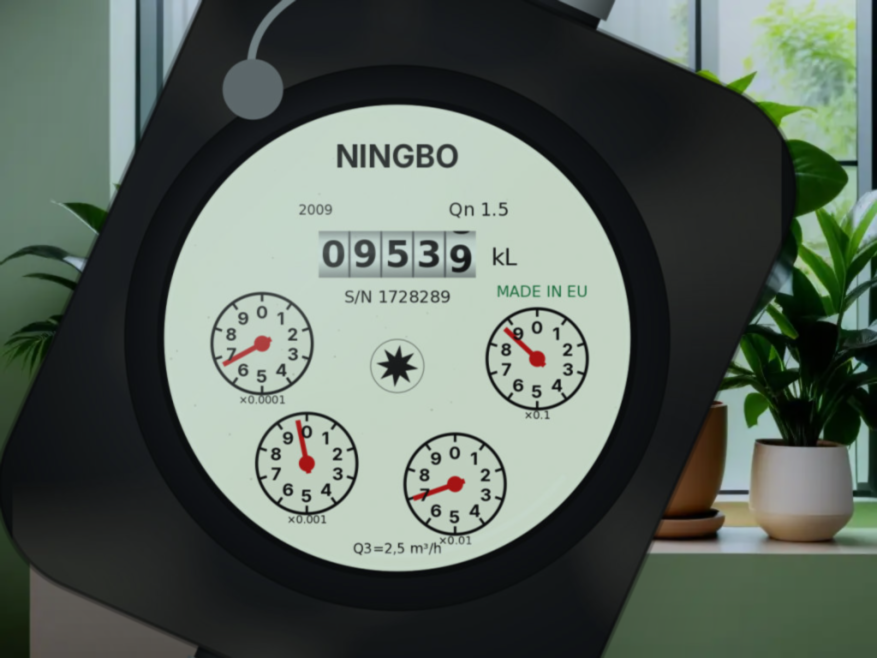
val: 9538.8696 (kL)
